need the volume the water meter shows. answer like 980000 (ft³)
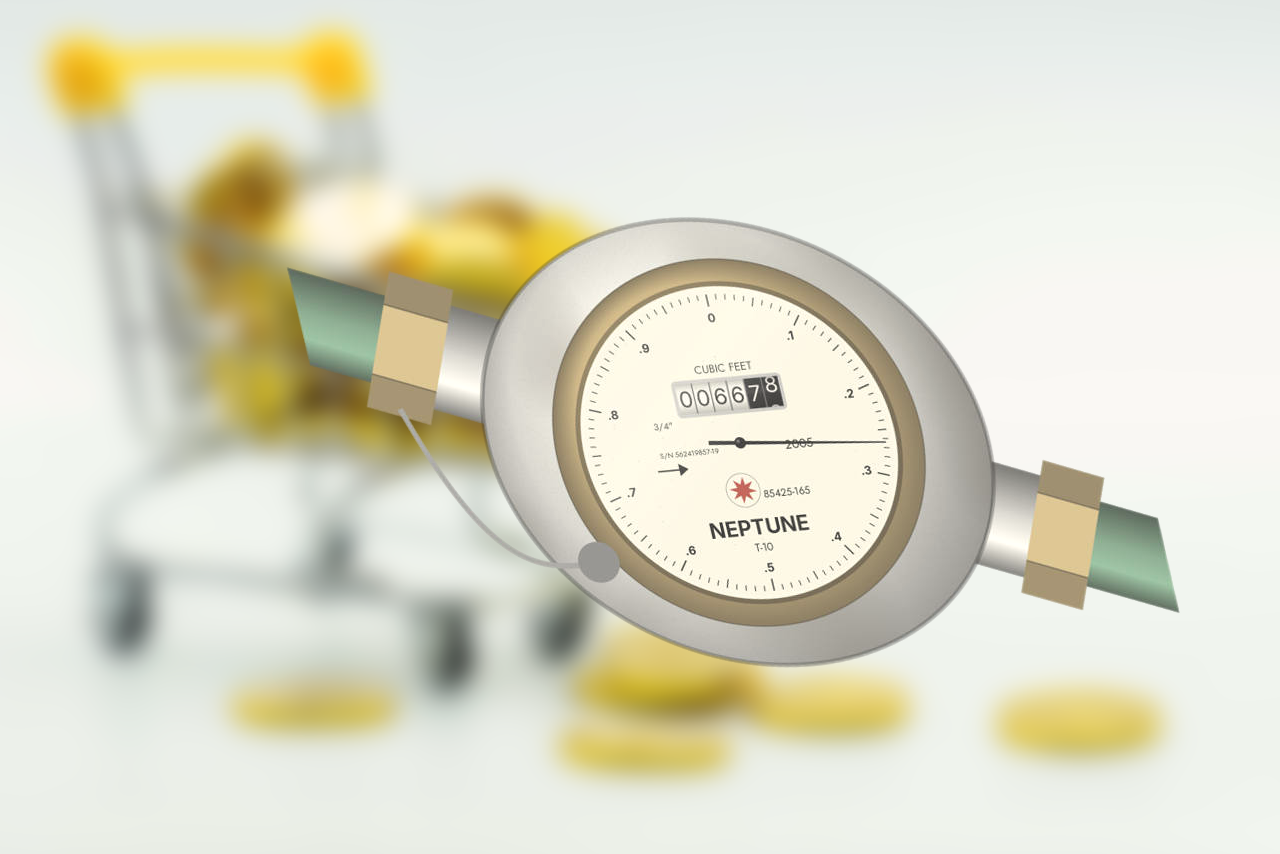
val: 6678.26 (ft³)
